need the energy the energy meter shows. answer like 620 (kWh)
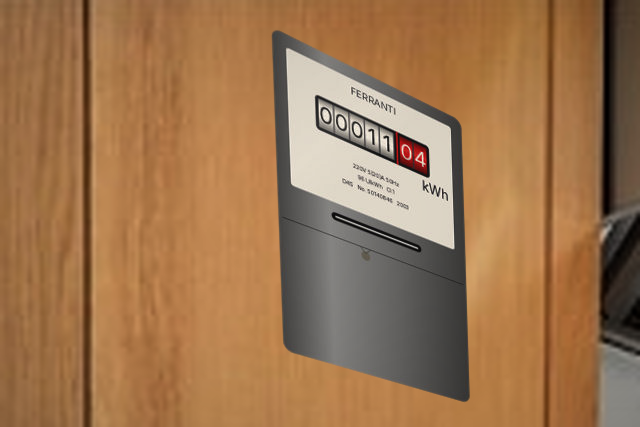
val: 11.04 (kWh)
